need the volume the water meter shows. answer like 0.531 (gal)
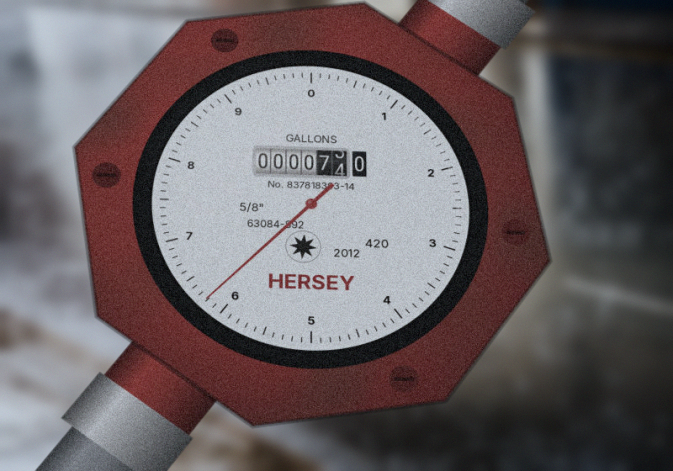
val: 736.2 (gal)
